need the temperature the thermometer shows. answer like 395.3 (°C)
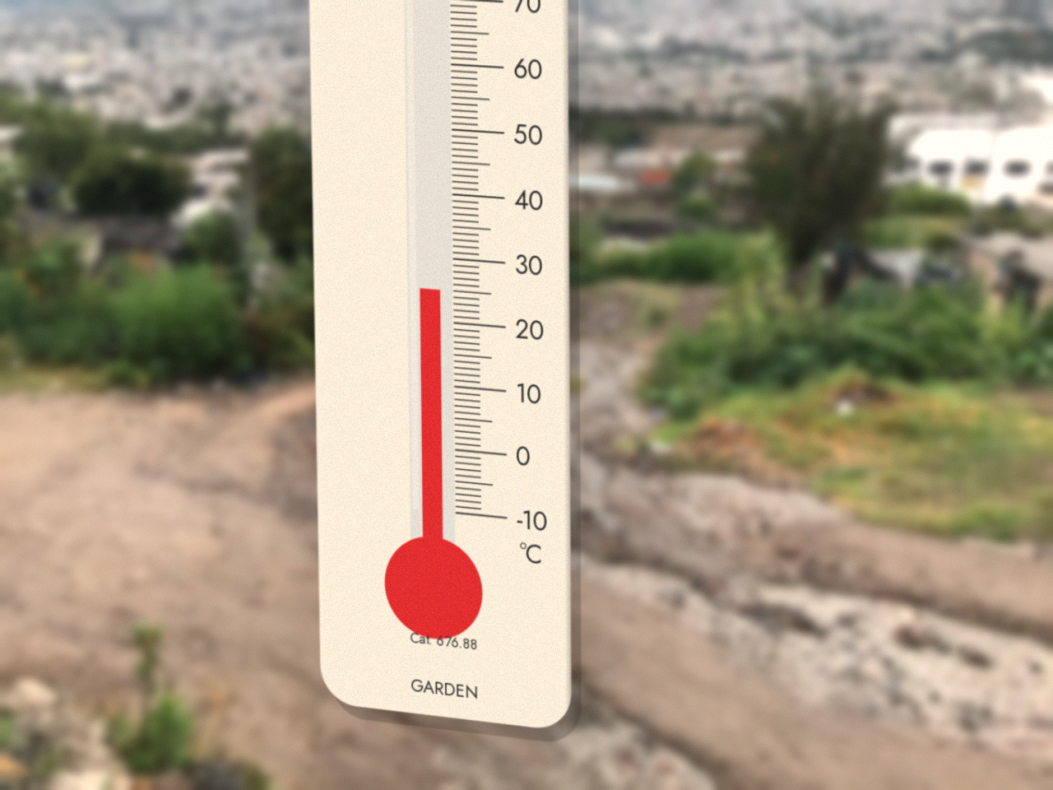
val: 25 (°C)
